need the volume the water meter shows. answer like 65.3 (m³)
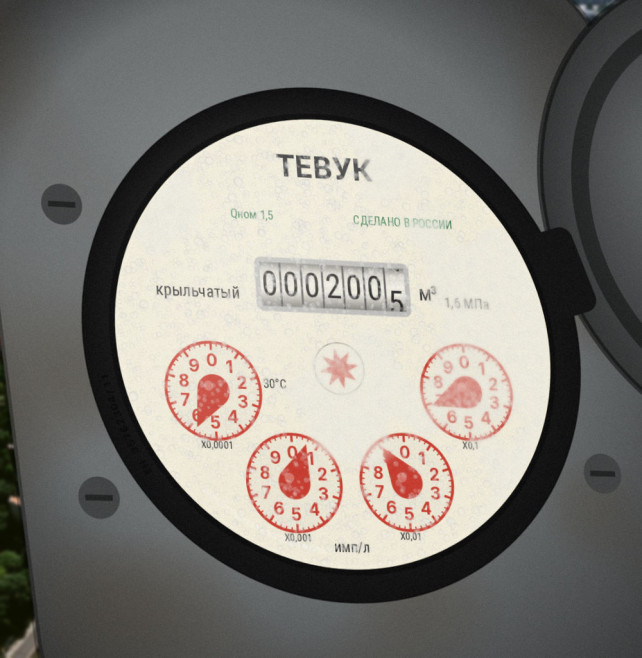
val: 2004.6905 (m³)
